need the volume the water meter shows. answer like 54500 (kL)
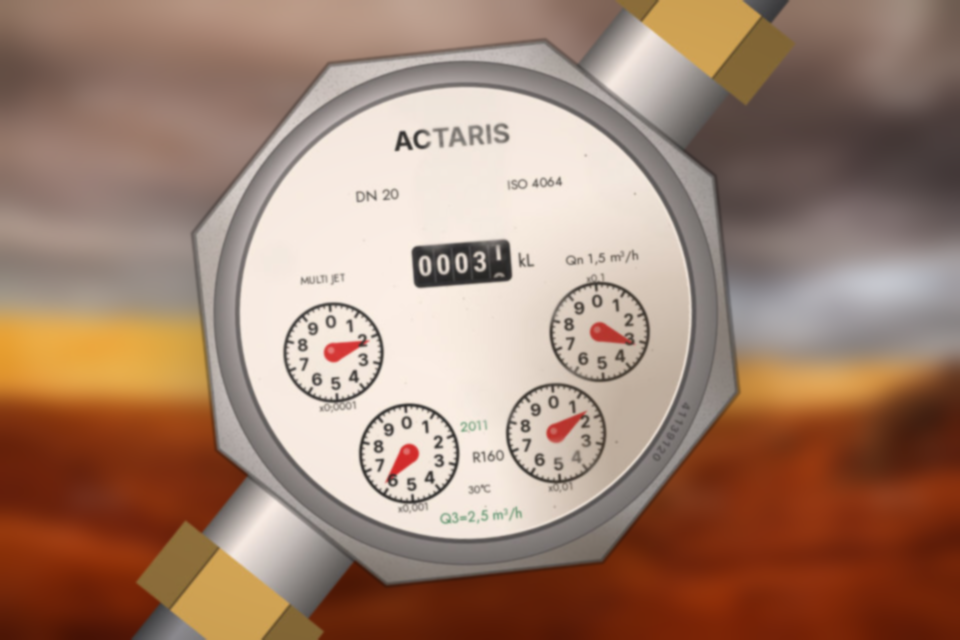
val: 31.3162 (kL)
